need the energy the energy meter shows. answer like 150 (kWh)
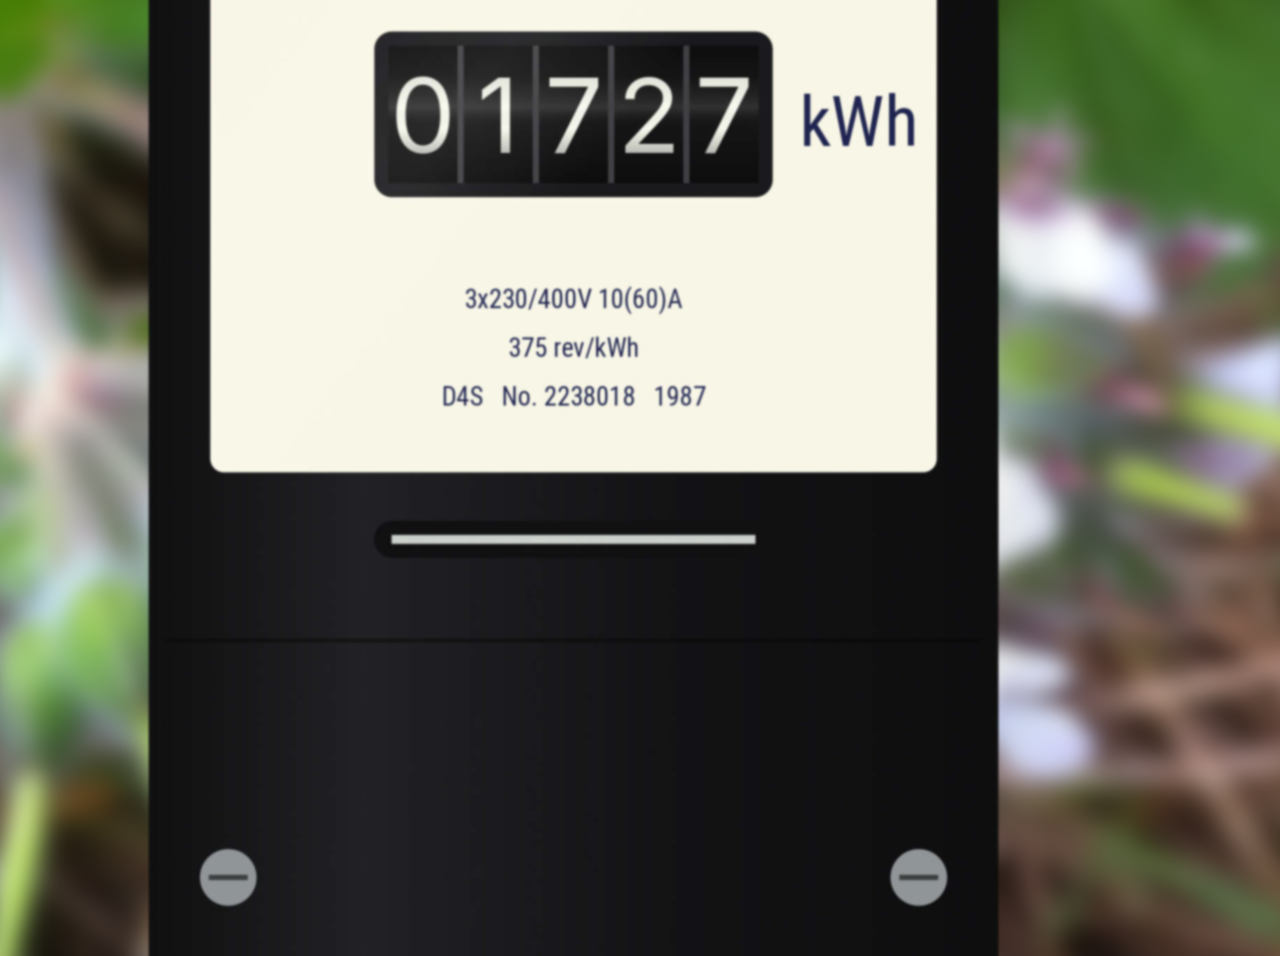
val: 1727 (kWh)
